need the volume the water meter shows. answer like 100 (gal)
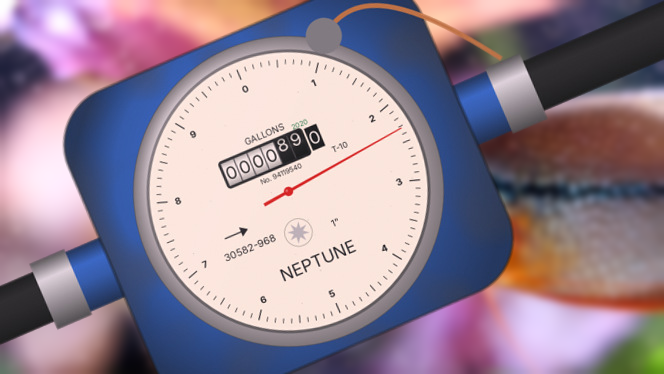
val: 892.3 (gal)
